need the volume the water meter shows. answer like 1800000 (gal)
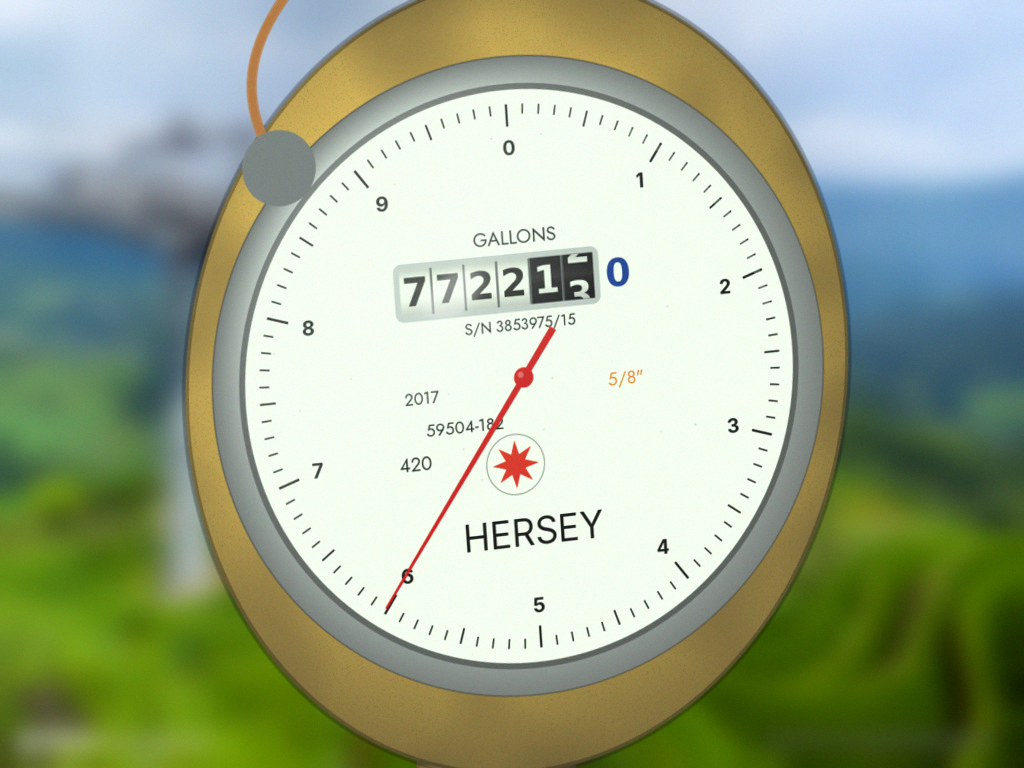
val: 7722126.0 (gal)
